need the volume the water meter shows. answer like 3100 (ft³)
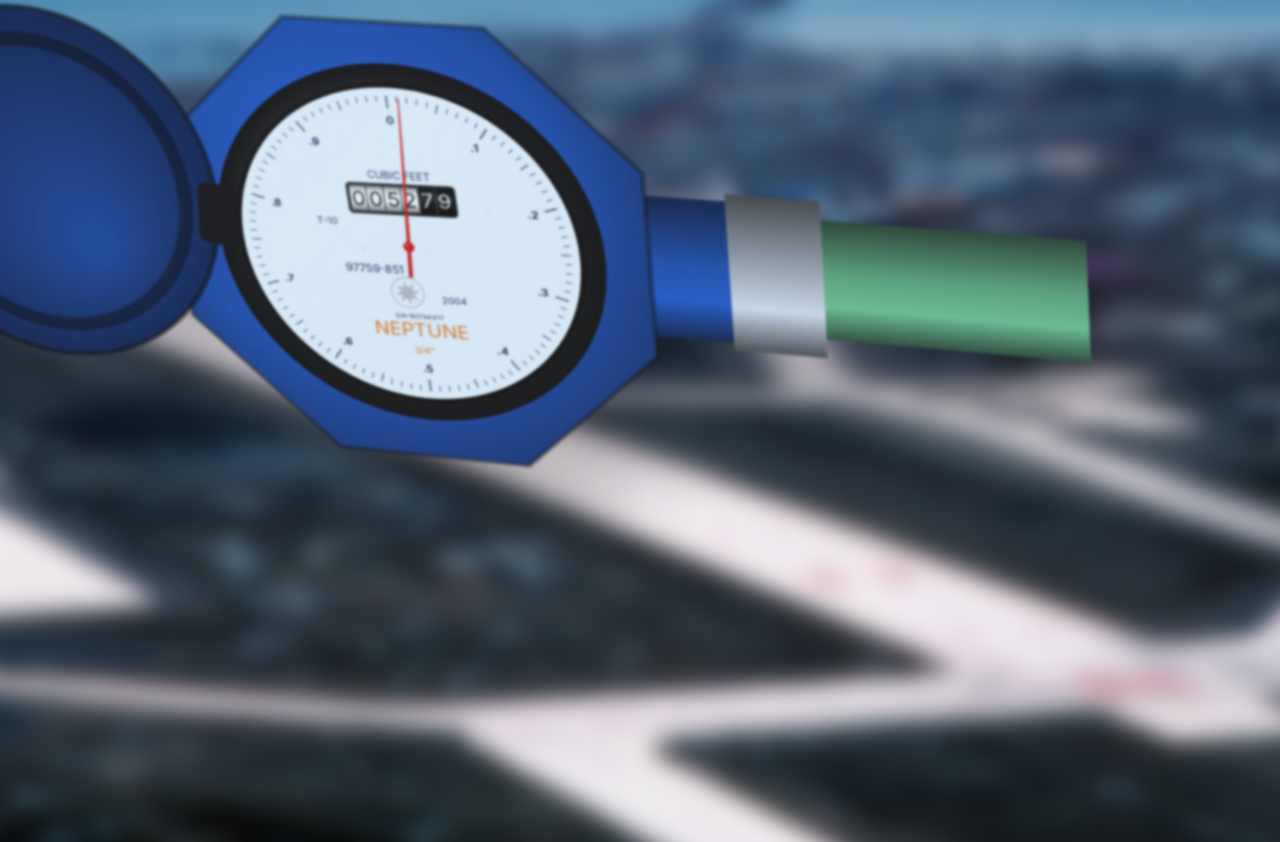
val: 5279.01 (ft³)
